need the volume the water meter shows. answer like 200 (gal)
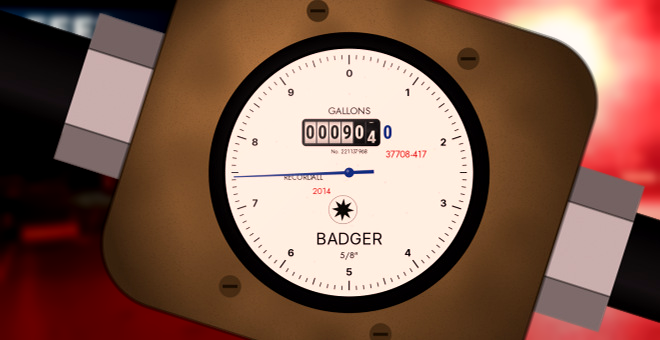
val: 9037.4 (gal)
